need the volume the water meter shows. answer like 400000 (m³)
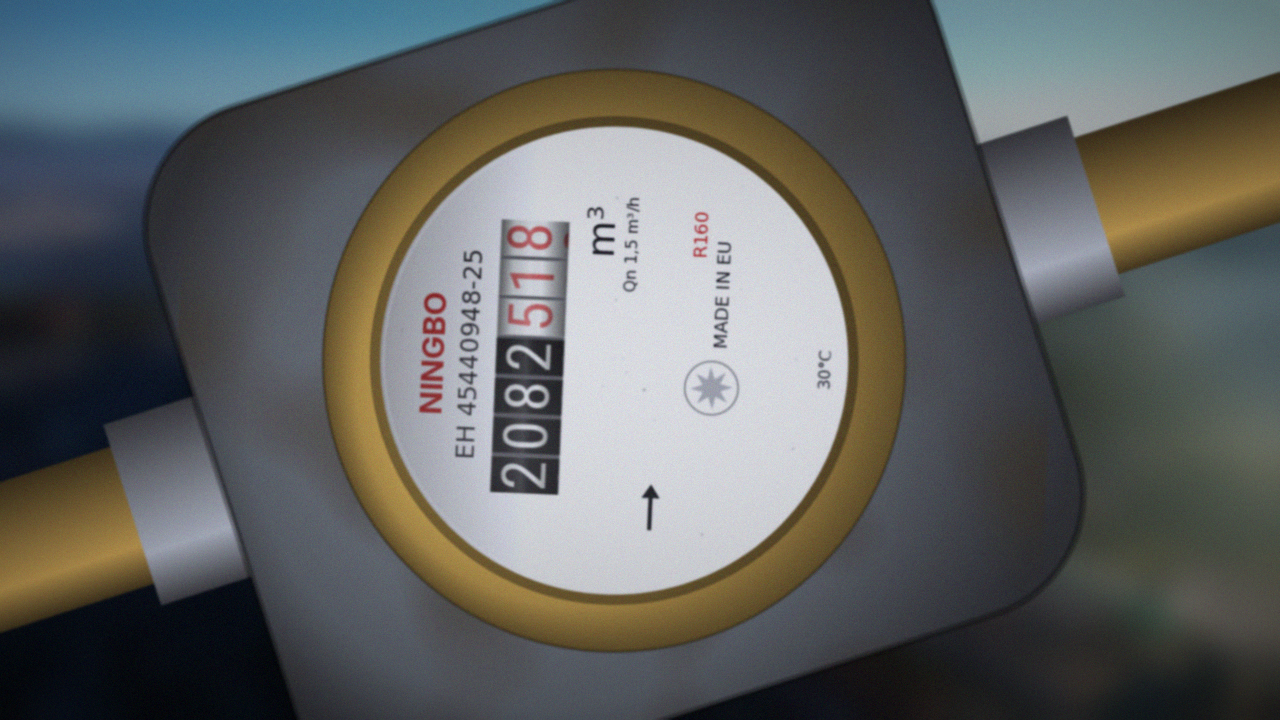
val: 2082.518 (m³)
